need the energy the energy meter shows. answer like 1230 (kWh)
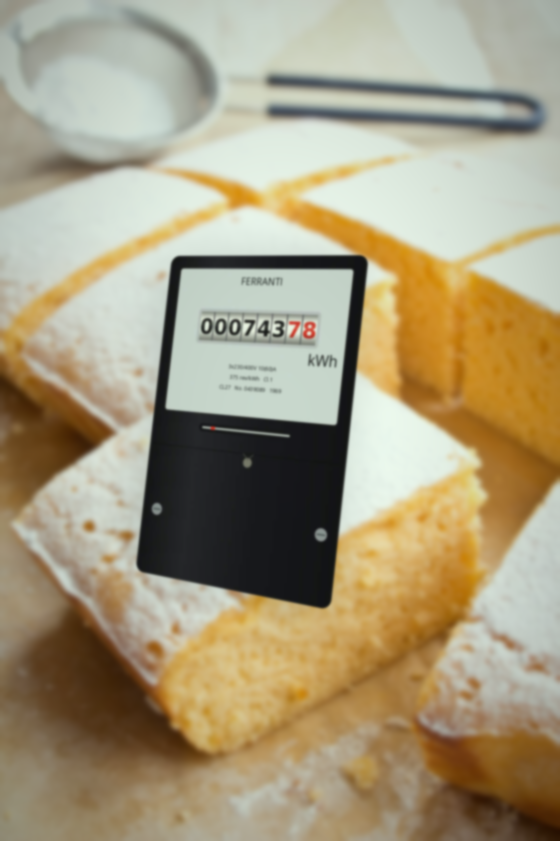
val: 743.78 (kWh)
